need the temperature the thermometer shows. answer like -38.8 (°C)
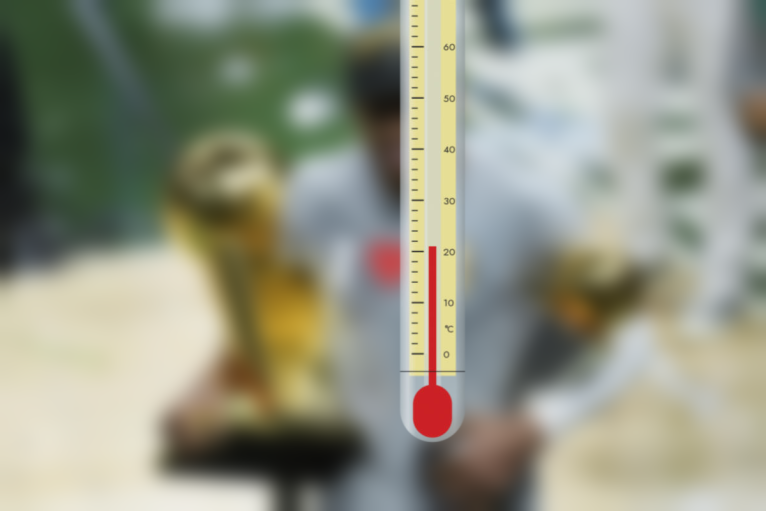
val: 21 (°C)
